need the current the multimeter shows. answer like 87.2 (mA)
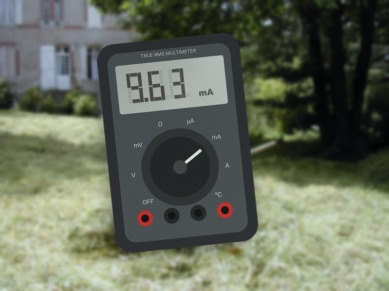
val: 9.63 (mA)
